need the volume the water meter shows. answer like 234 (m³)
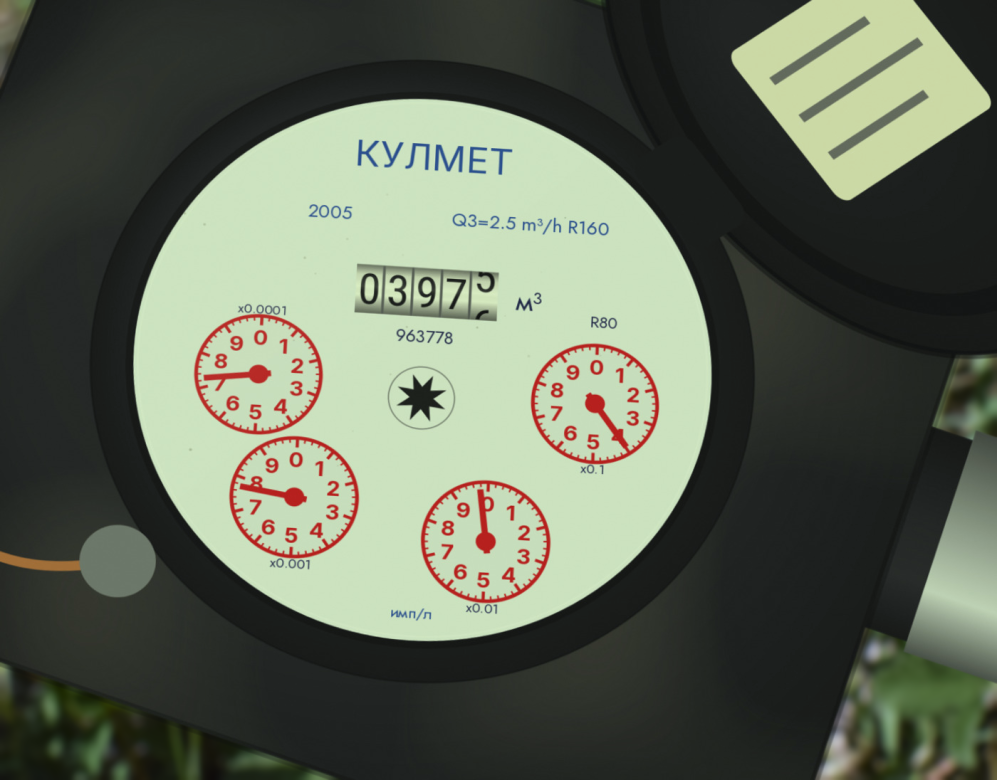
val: 3975.3977 (m³)
